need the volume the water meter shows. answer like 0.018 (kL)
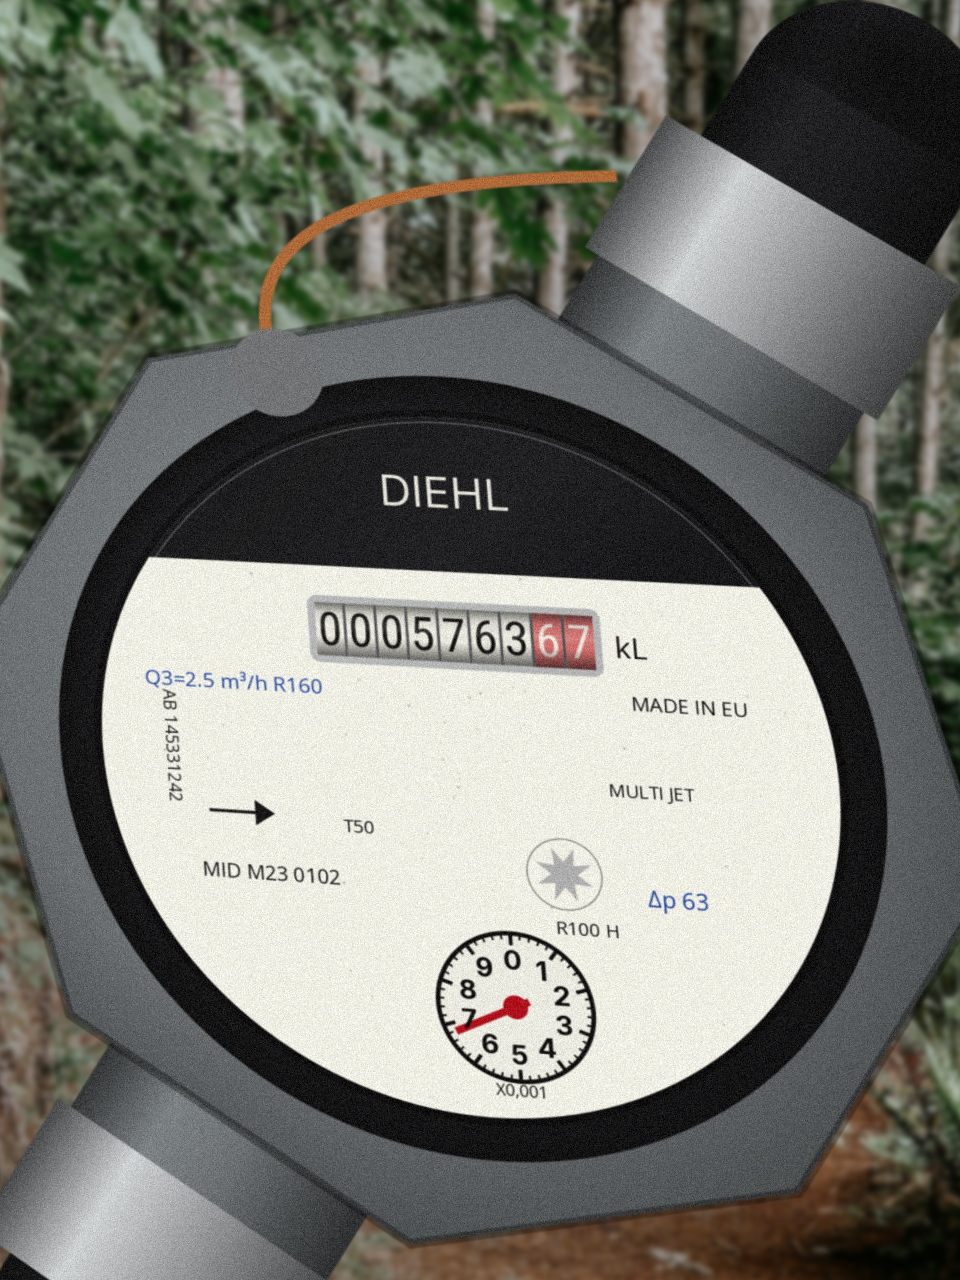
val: 5763.676 (kL)
